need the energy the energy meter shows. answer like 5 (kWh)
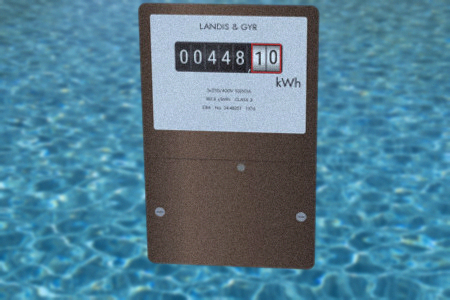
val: 448.10 (kWh)
